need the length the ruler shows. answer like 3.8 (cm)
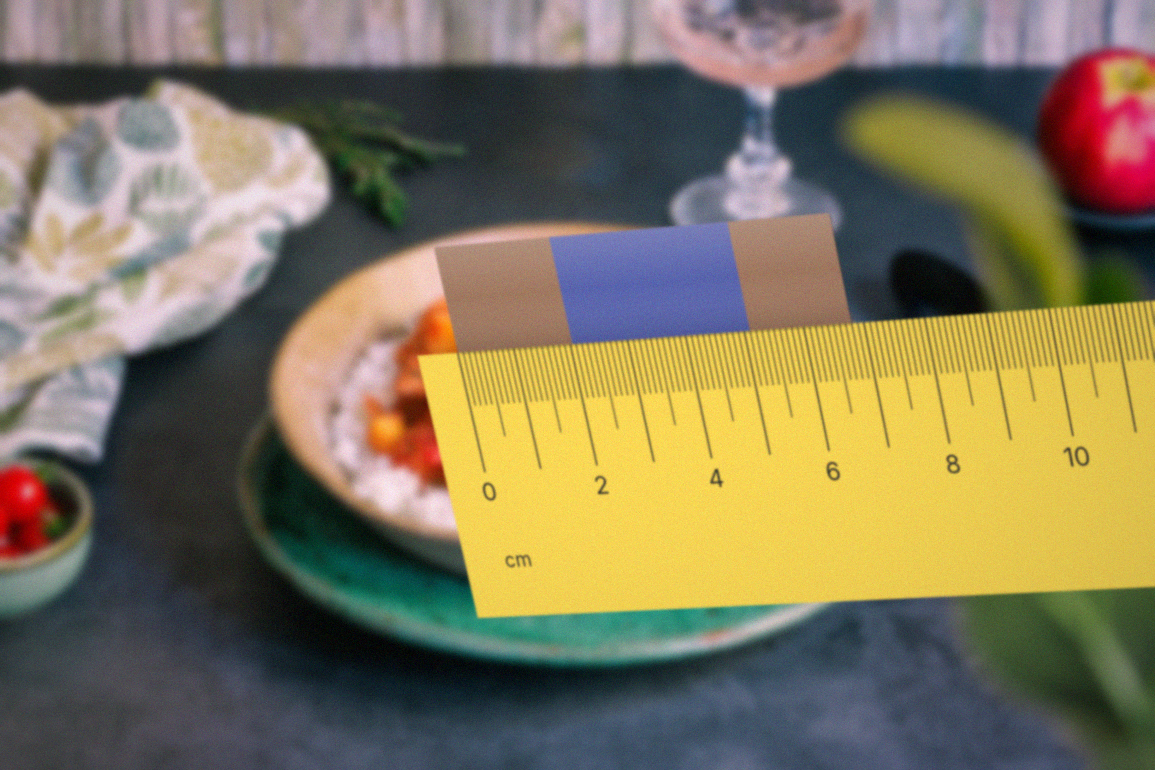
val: 6.8 (cm)
